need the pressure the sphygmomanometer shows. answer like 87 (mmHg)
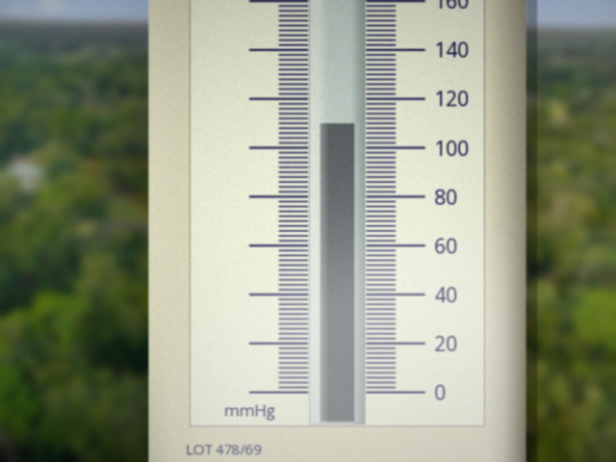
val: 110 (mmHg)
